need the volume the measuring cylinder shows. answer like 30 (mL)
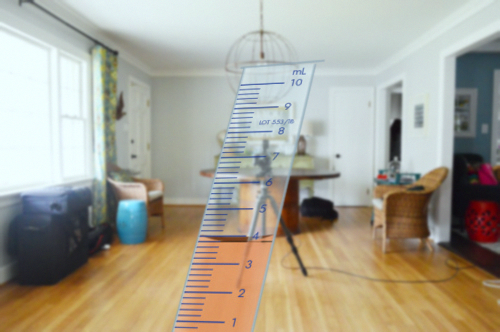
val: 3.8 (mL)
